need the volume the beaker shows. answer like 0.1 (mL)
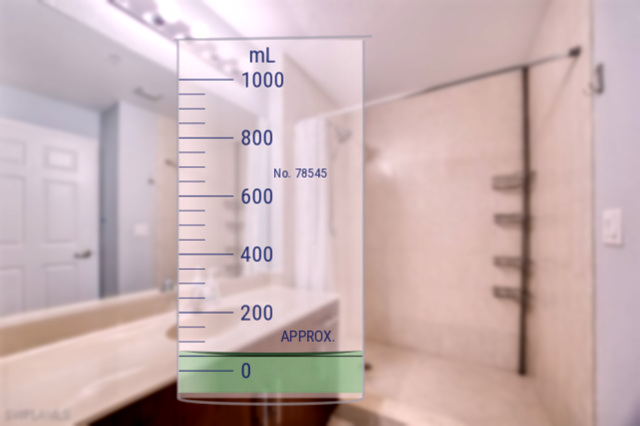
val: 50 (mL)
